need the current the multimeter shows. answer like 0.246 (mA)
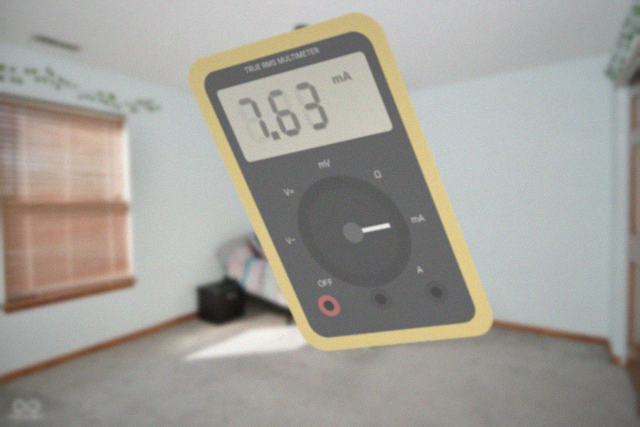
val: 7.63 (mA)
